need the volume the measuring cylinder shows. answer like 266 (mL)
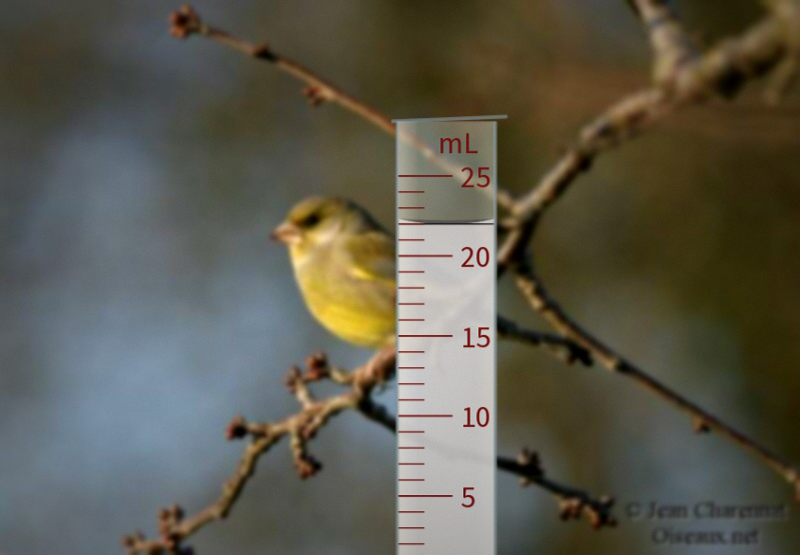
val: 22 (mL)
